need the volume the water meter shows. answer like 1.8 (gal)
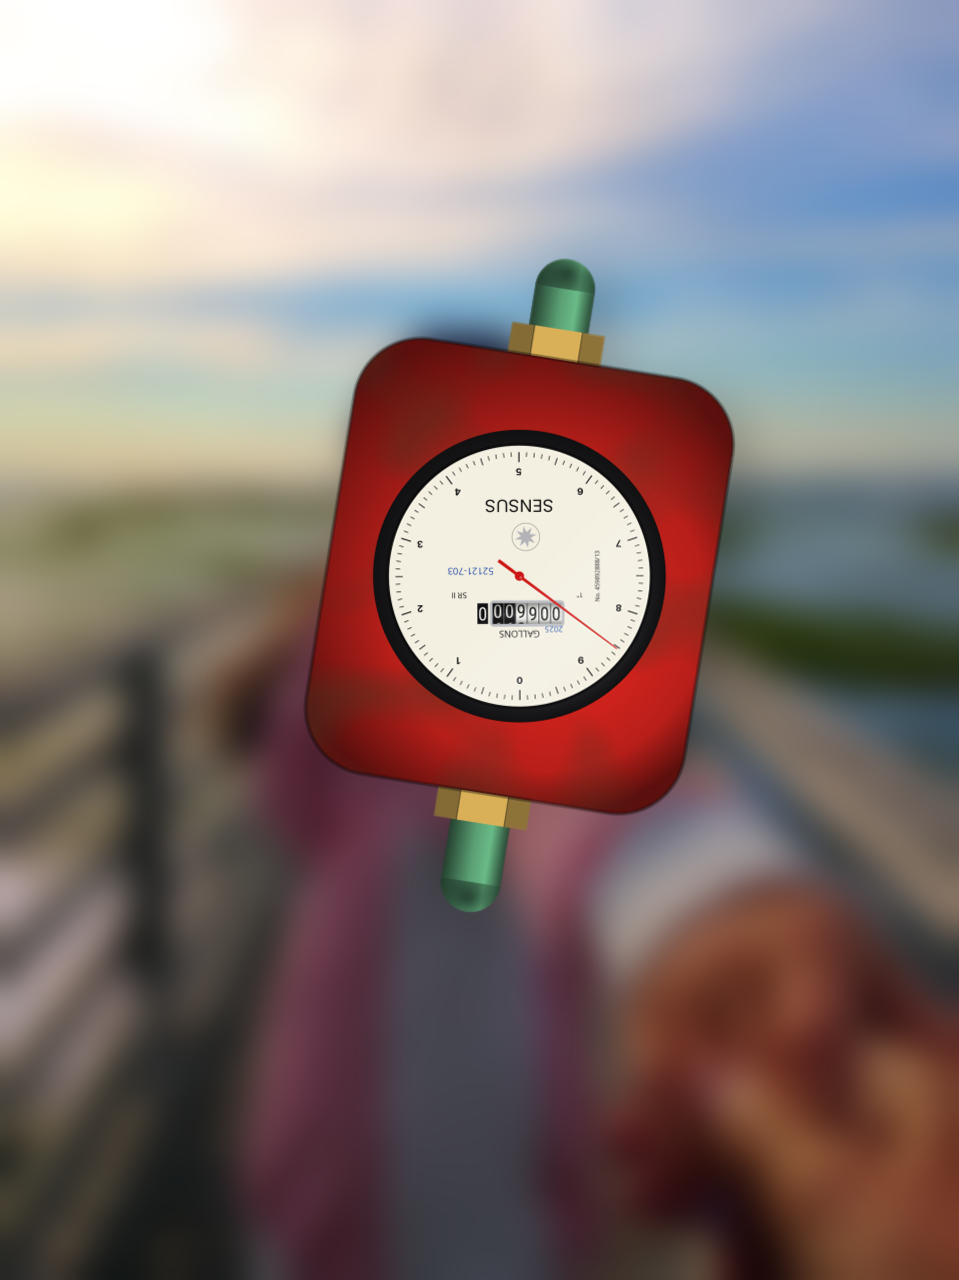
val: 65998.5 (gal)
